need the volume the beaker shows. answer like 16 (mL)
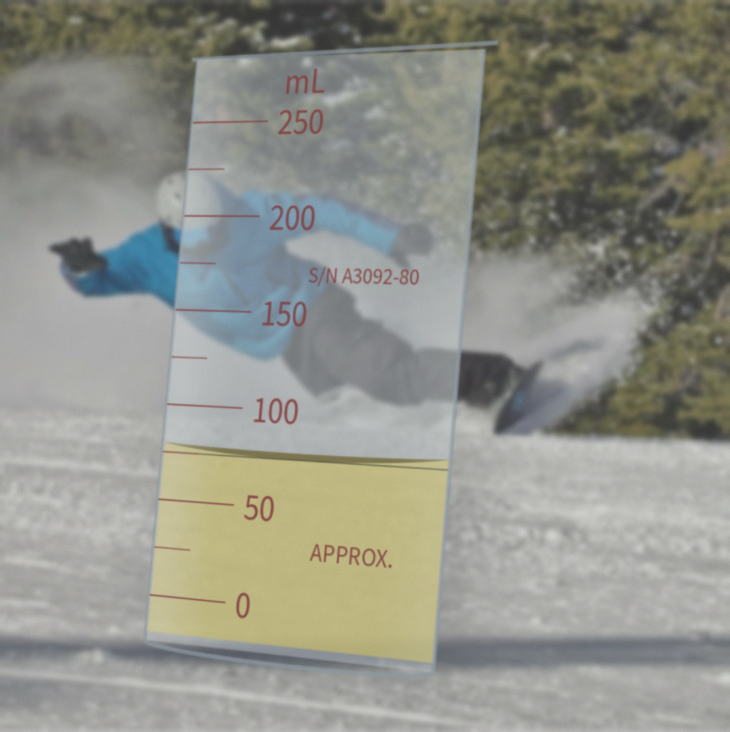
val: 75 (mL)
